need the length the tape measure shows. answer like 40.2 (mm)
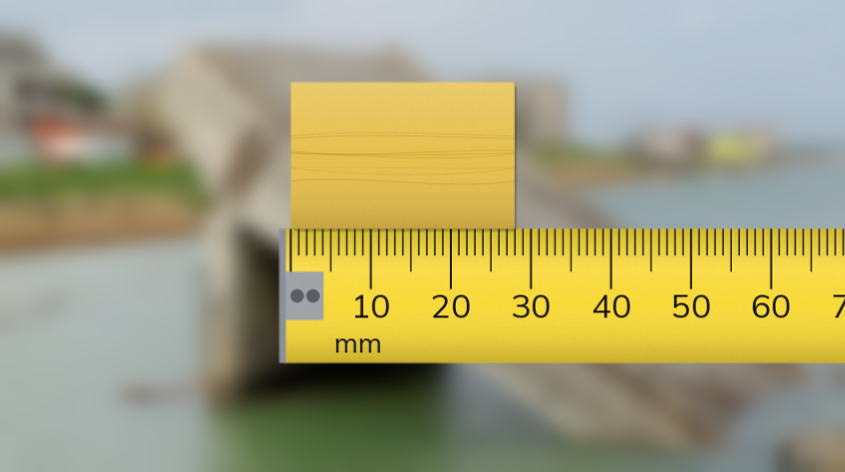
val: 28 (mm)
